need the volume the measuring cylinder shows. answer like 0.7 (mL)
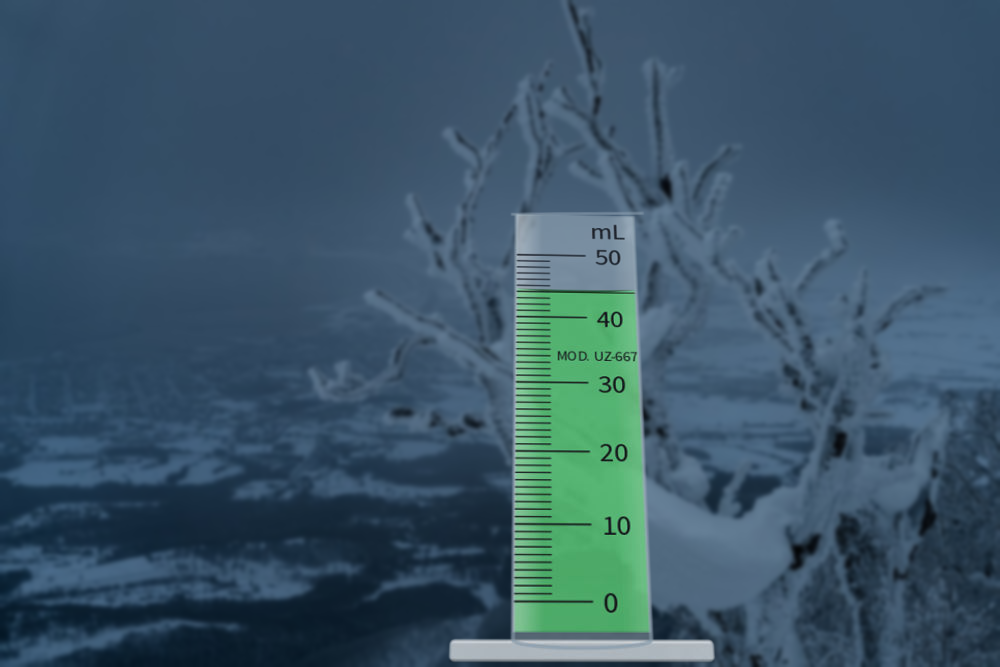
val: 44 (mL)
